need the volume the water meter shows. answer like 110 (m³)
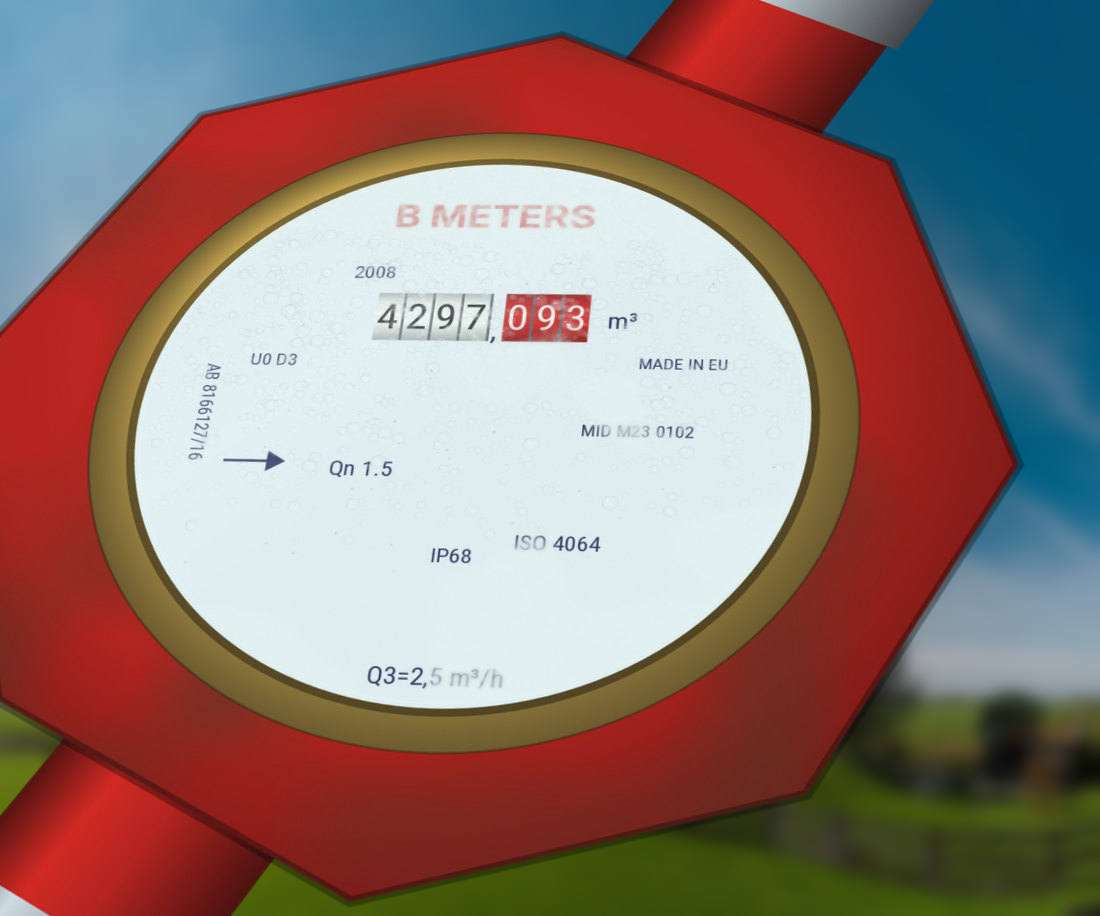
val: 4297.093 (m³)
